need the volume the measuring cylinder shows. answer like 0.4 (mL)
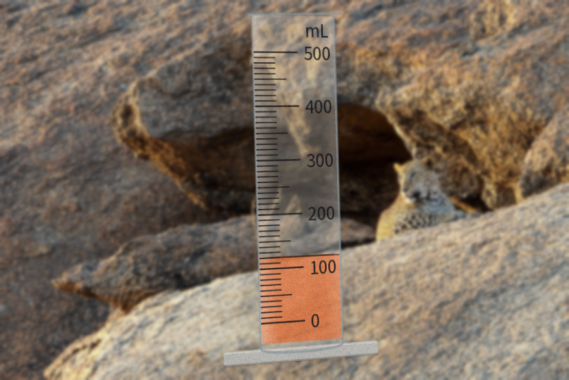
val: 120 (mL)
